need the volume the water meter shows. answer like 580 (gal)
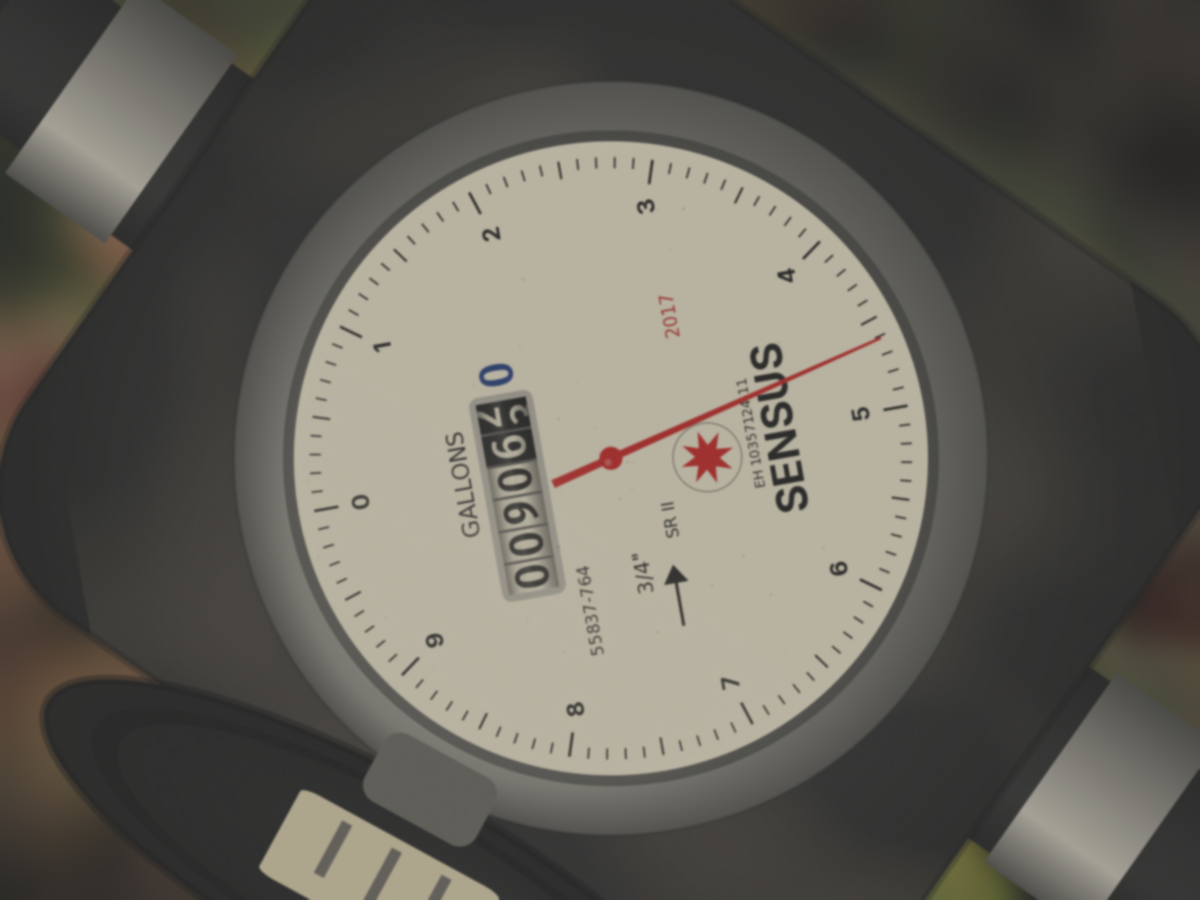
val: 90624.6 (gal)
